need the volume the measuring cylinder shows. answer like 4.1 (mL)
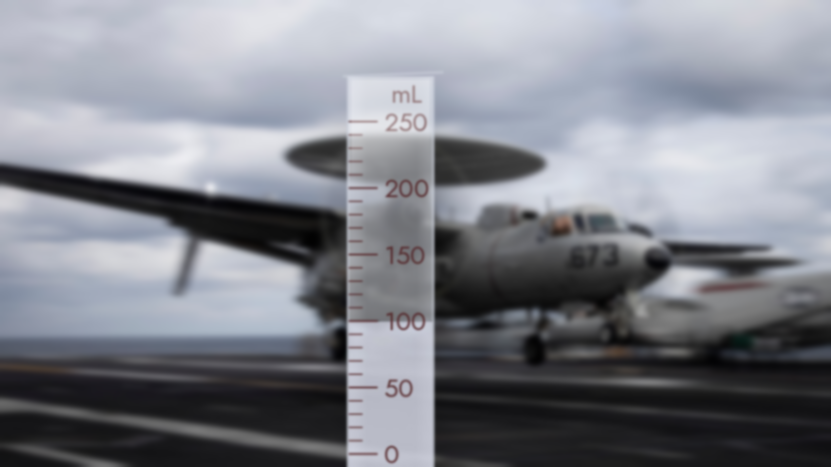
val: 100 (mL)
